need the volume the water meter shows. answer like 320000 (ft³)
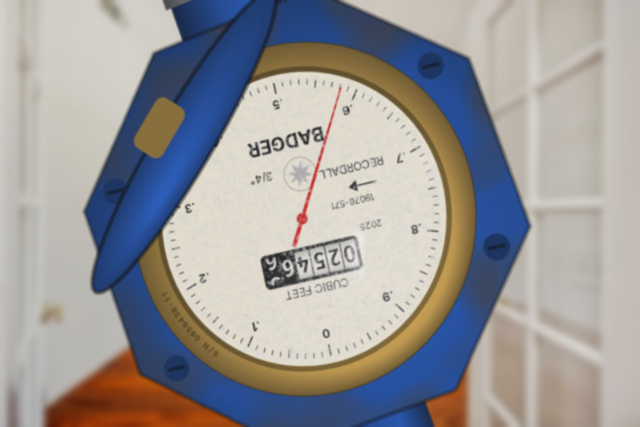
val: 25465.58 (ft³)
